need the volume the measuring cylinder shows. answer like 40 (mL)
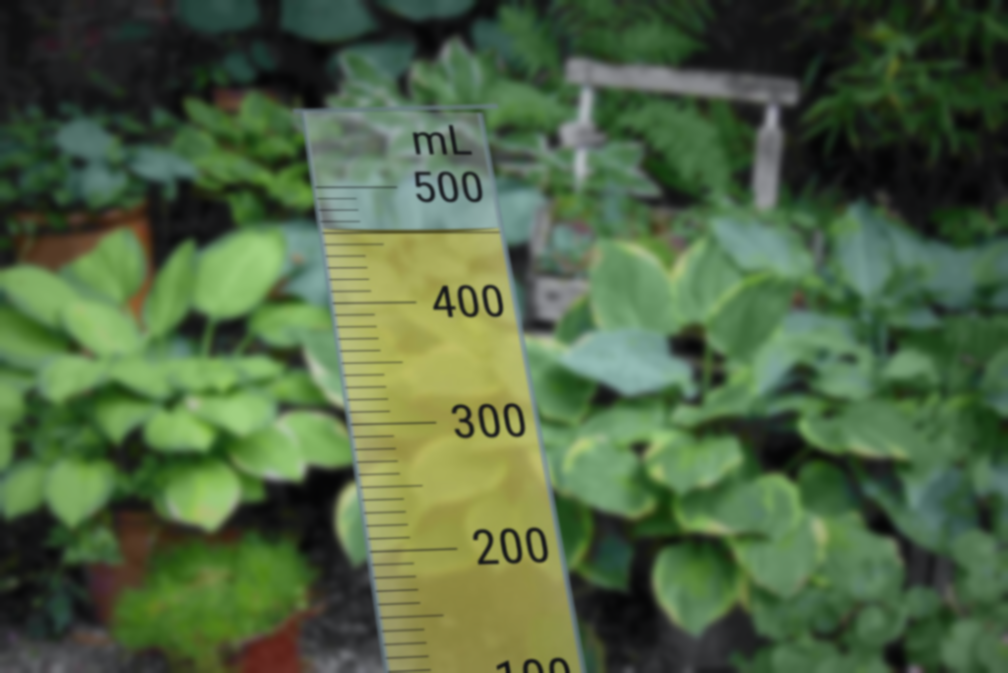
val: 460 (mL)
